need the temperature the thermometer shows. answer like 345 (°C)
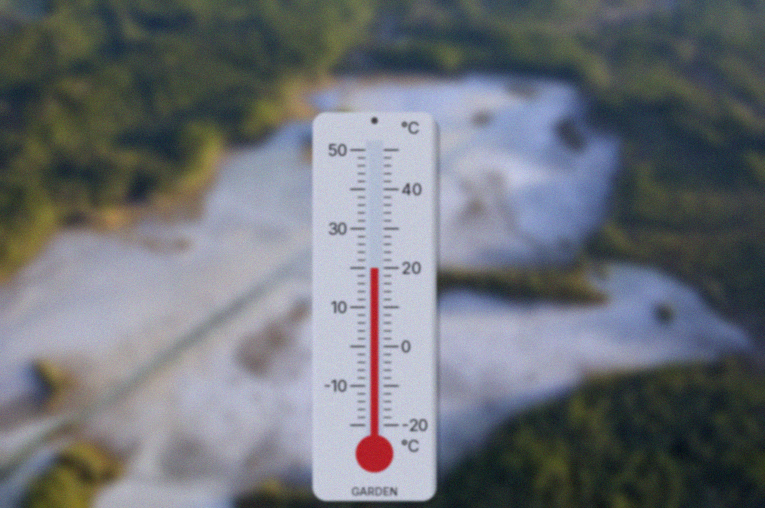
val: 20 (°C)
